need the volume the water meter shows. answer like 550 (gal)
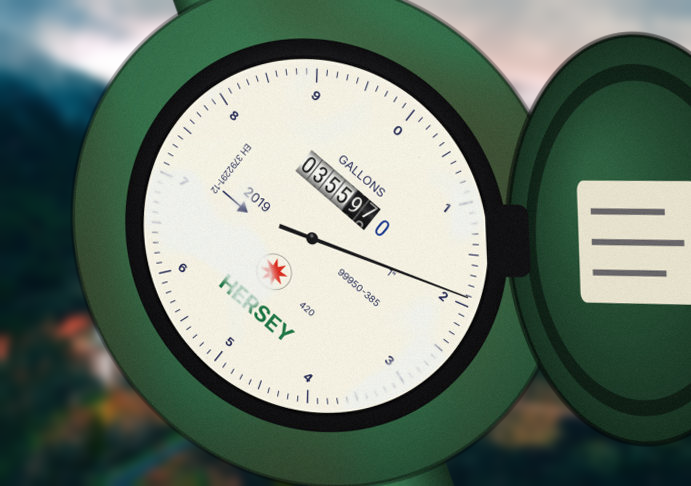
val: 355971.9 (gal)
